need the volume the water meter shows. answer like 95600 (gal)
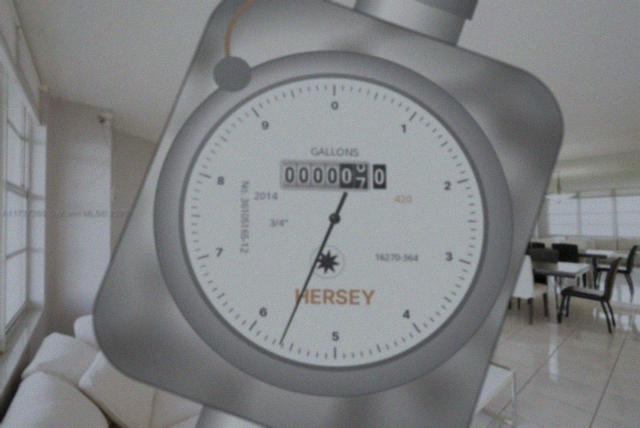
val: 65.6 (gal)
